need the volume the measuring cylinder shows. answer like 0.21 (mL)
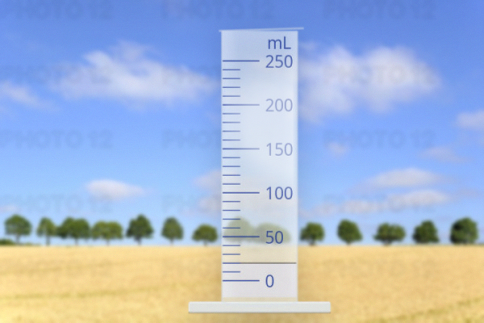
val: 20 (mL)
